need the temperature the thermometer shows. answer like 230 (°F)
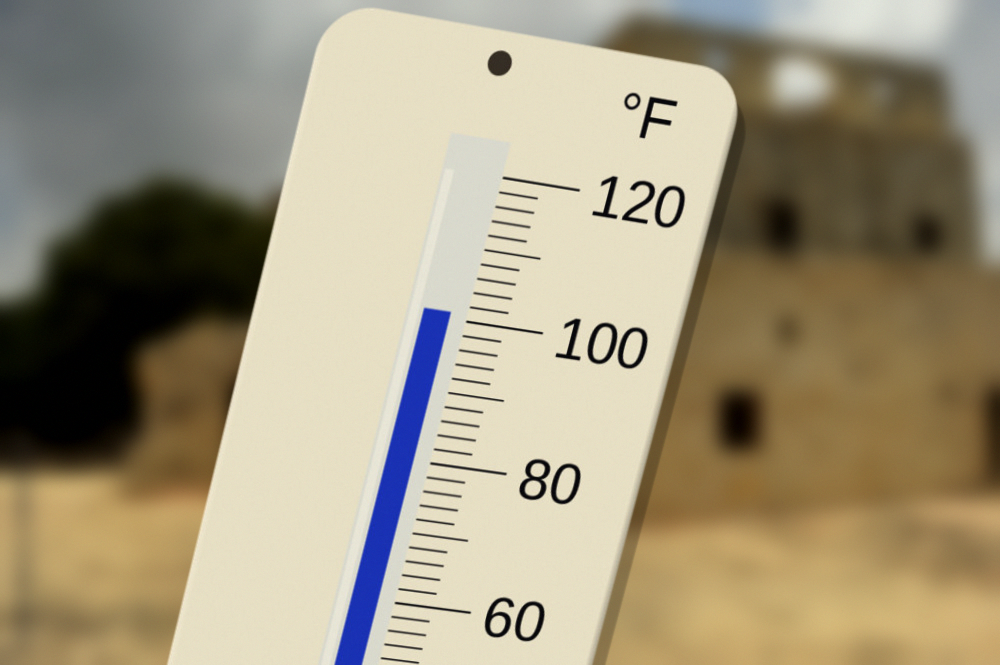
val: 101 (°F)
